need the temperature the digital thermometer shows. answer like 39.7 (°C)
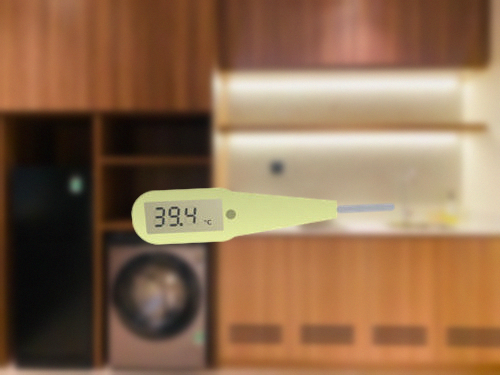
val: 39.4 (°C)
